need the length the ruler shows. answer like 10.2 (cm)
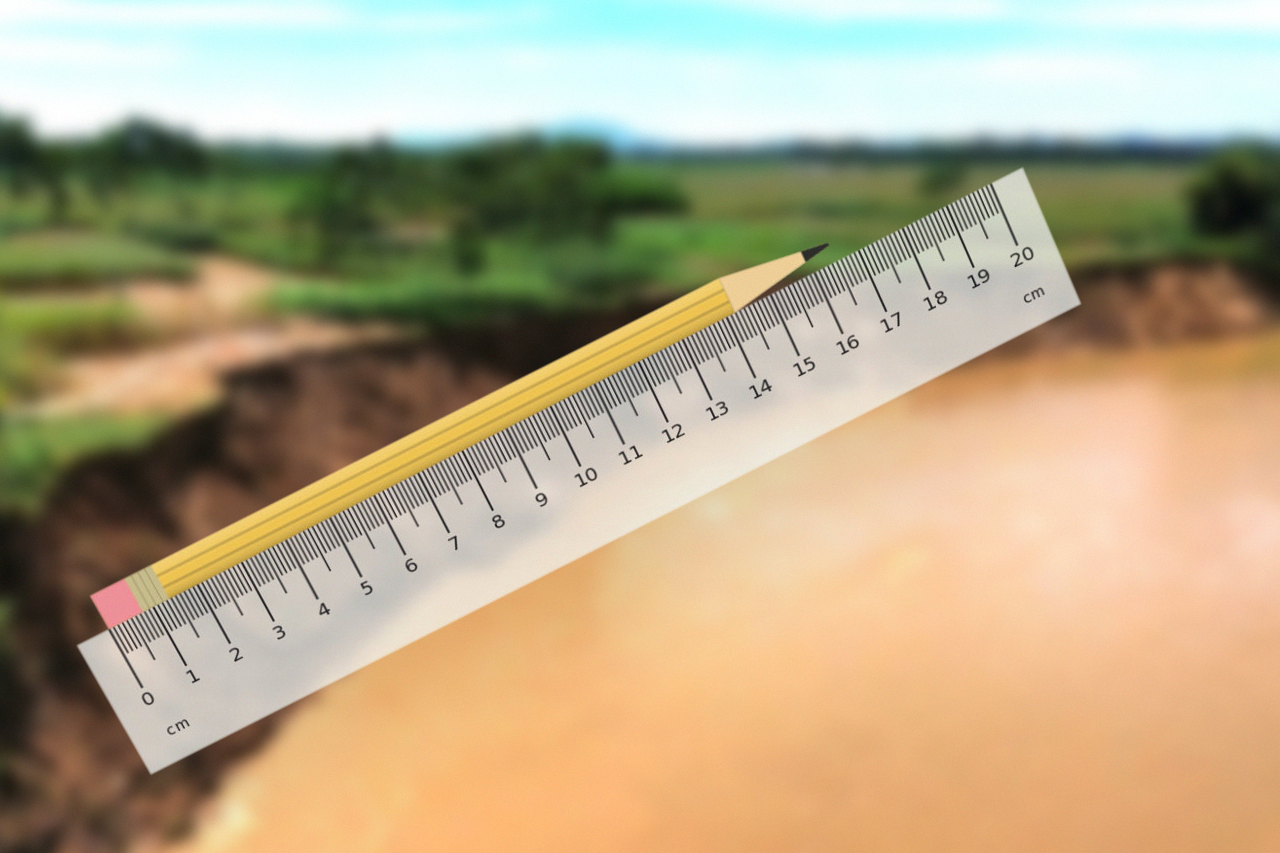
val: 16.5 (cm)
